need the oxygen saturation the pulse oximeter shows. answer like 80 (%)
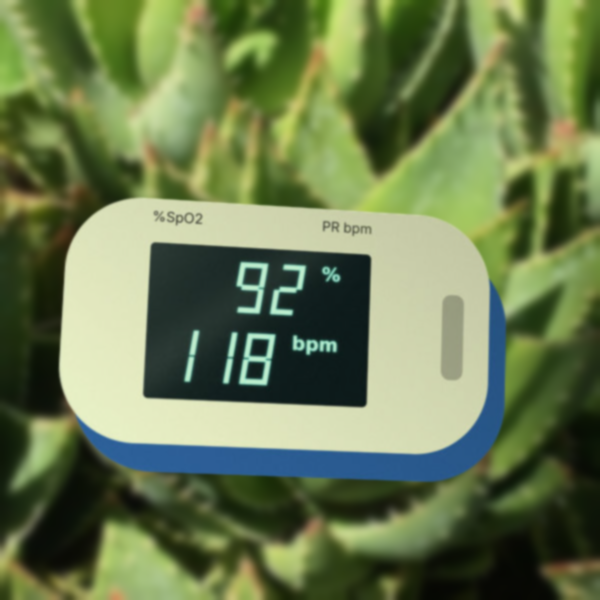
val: 92 (%)
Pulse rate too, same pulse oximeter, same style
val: 118 (bpm)
